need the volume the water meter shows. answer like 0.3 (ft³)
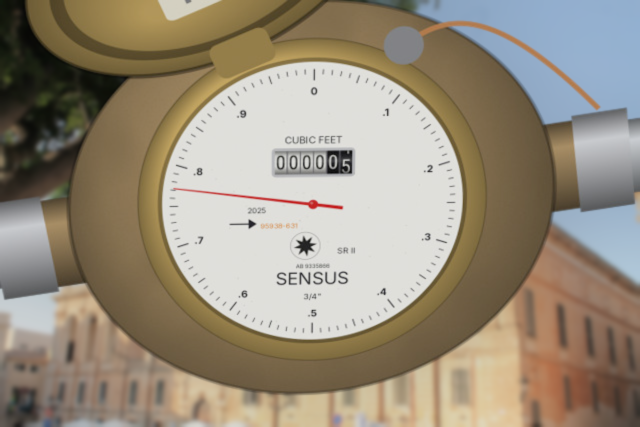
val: 4.77 (ft³)
